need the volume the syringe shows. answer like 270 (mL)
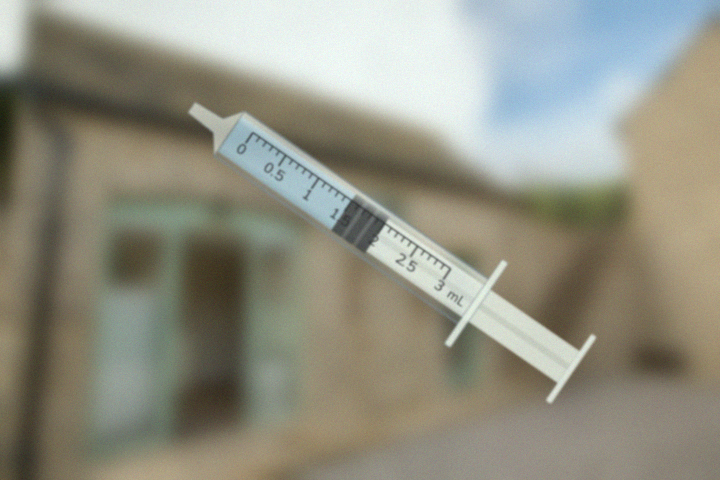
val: 1.5 (mL)
